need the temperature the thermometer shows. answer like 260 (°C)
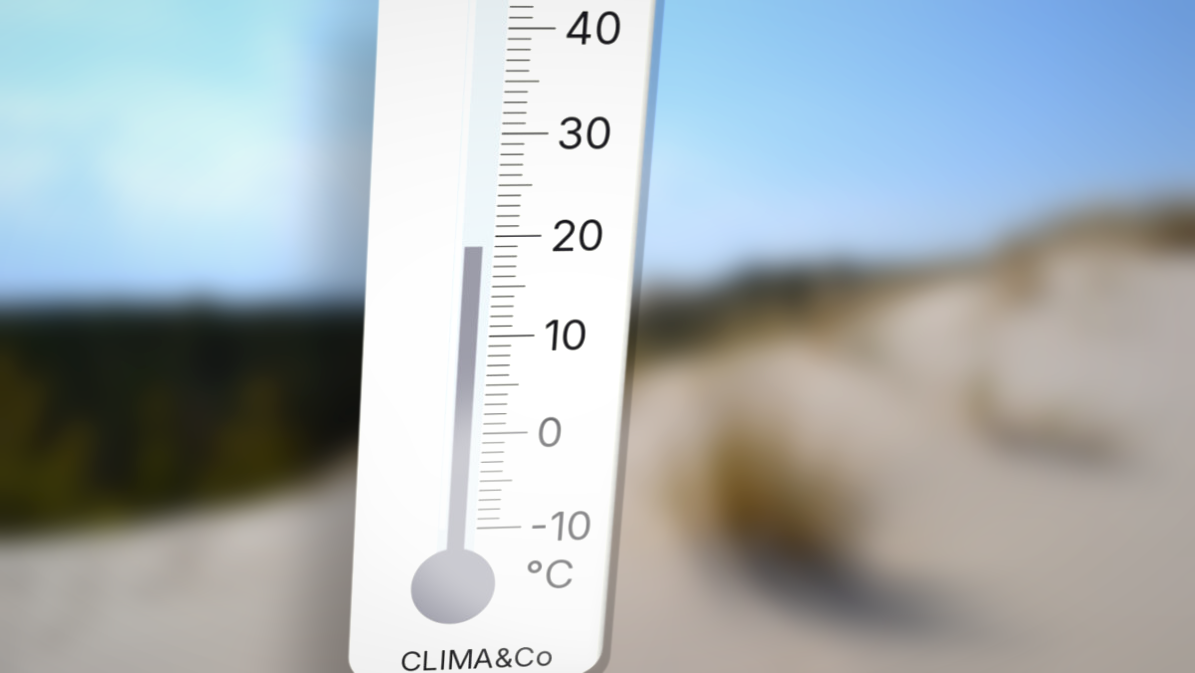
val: 19 (°C)
